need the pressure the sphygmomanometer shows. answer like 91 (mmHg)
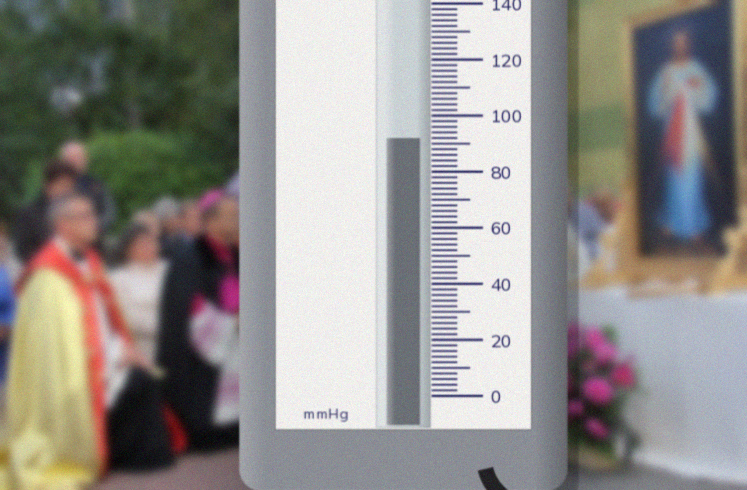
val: 92 (mmHg)
